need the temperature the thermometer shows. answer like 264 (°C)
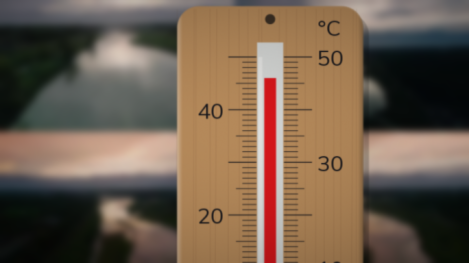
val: 46 (°C)
